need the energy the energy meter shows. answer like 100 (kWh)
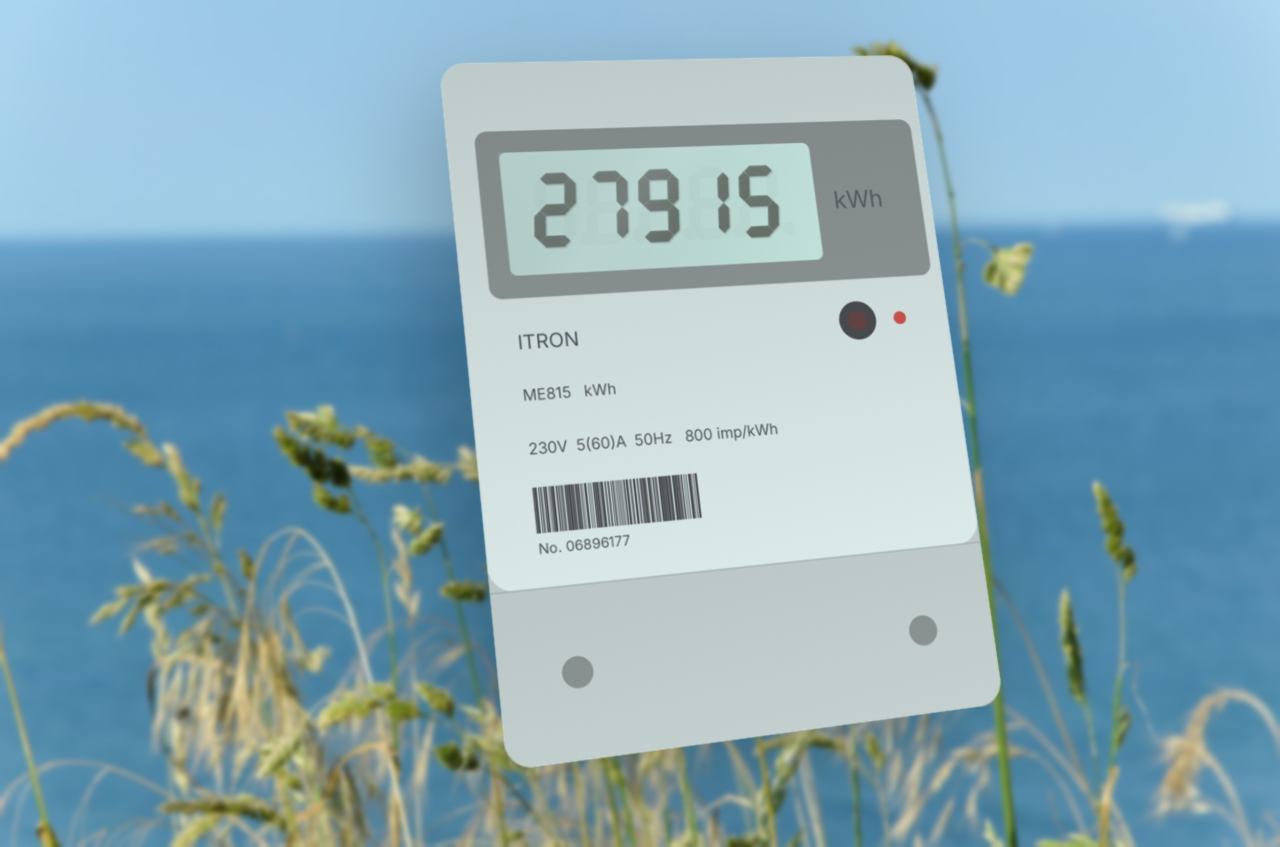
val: 27915 (kWh)
